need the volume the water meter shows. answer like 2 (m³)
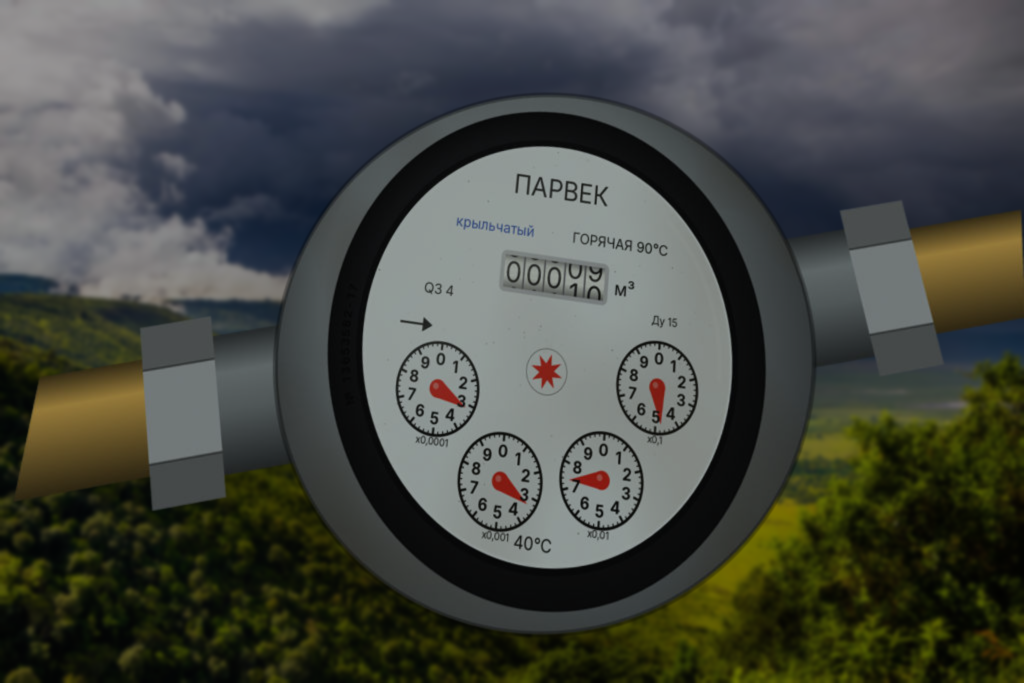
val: 9.4733 (m³)
